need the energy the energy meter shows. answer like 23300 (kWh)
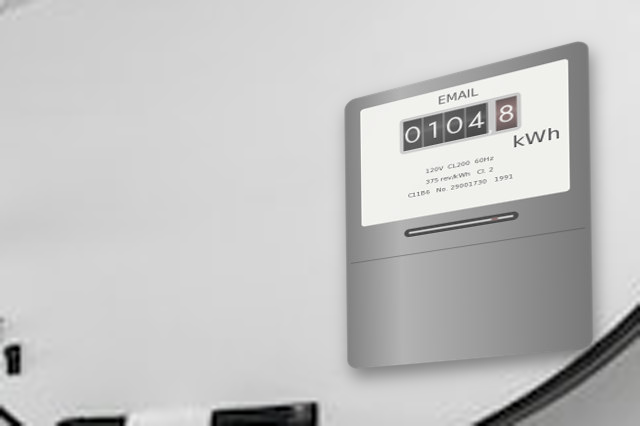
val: 104.8 (kWh)
